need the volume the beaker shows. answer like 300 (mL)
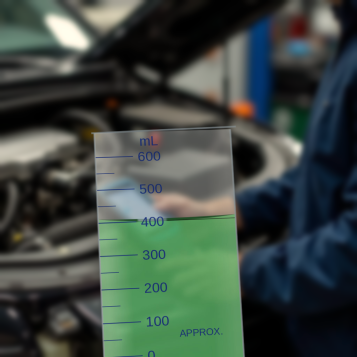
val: 400 (mL)
